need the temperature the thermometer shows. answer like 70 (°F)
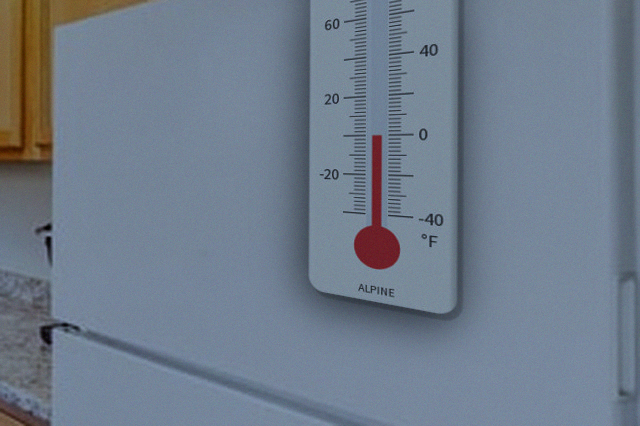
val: 0 (°F)
